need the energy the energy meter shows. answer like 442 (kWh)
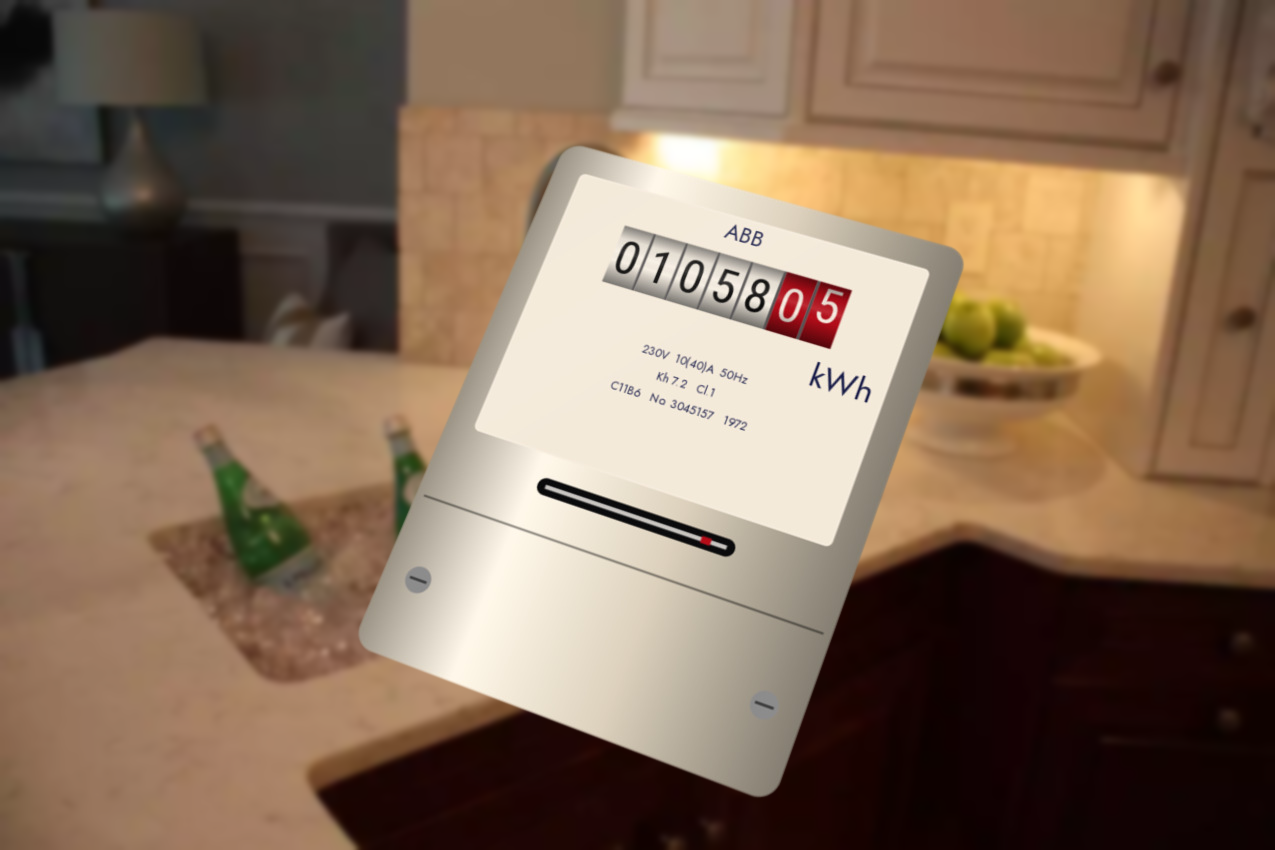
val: 1058.05 (kWh)
